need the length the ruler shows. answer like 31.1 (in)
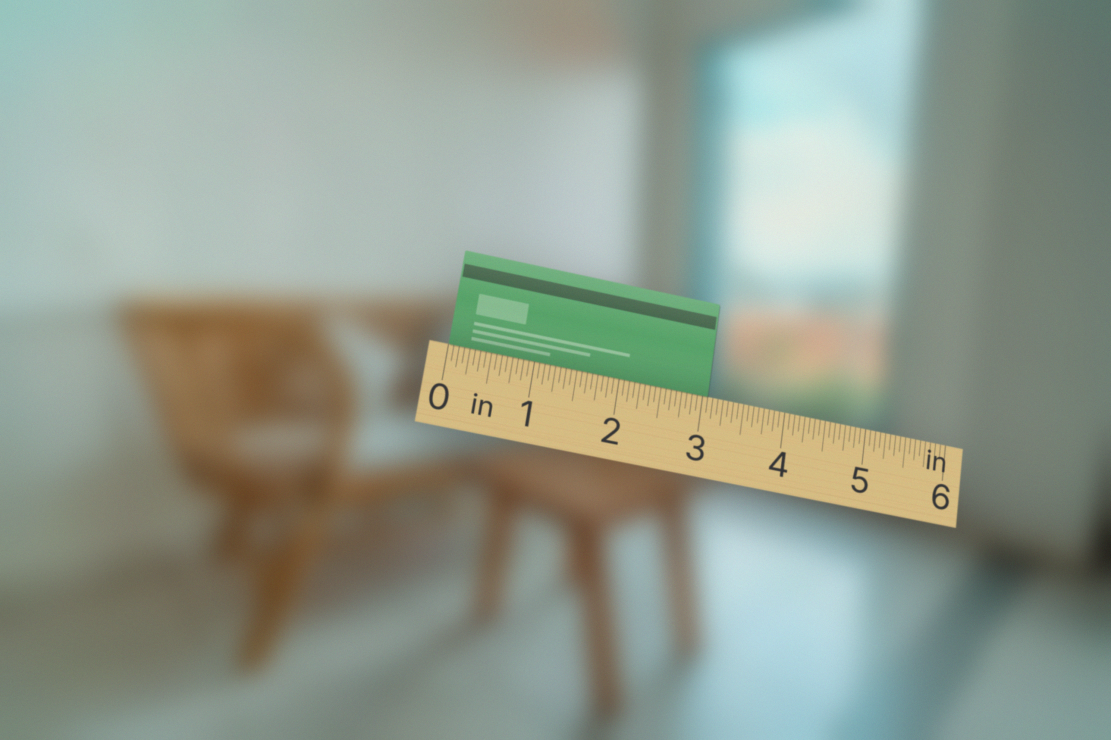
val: 3.0625 (in)
